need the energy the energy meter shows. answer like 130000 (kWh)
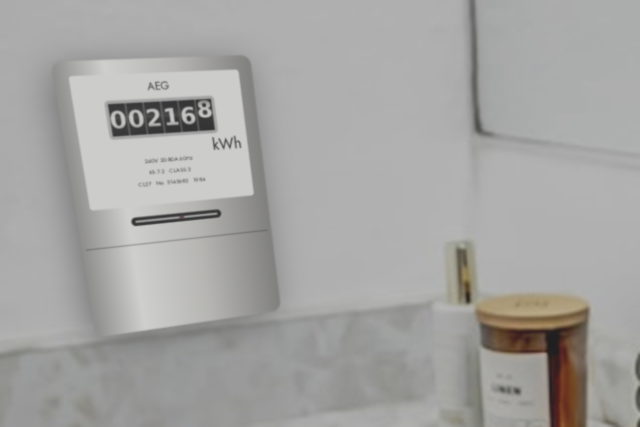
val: 2168 (kWh)
